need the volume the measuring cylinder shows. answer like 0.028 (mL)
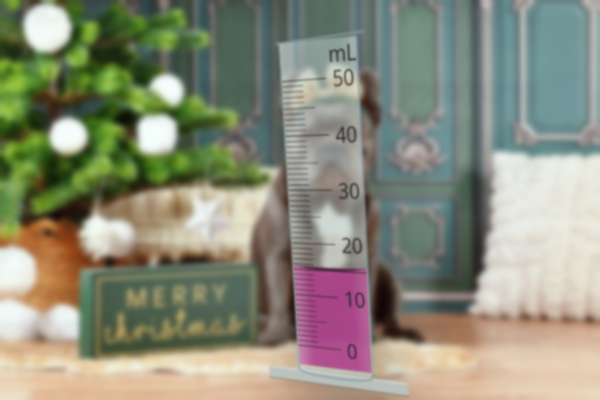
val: 15 (mL)
